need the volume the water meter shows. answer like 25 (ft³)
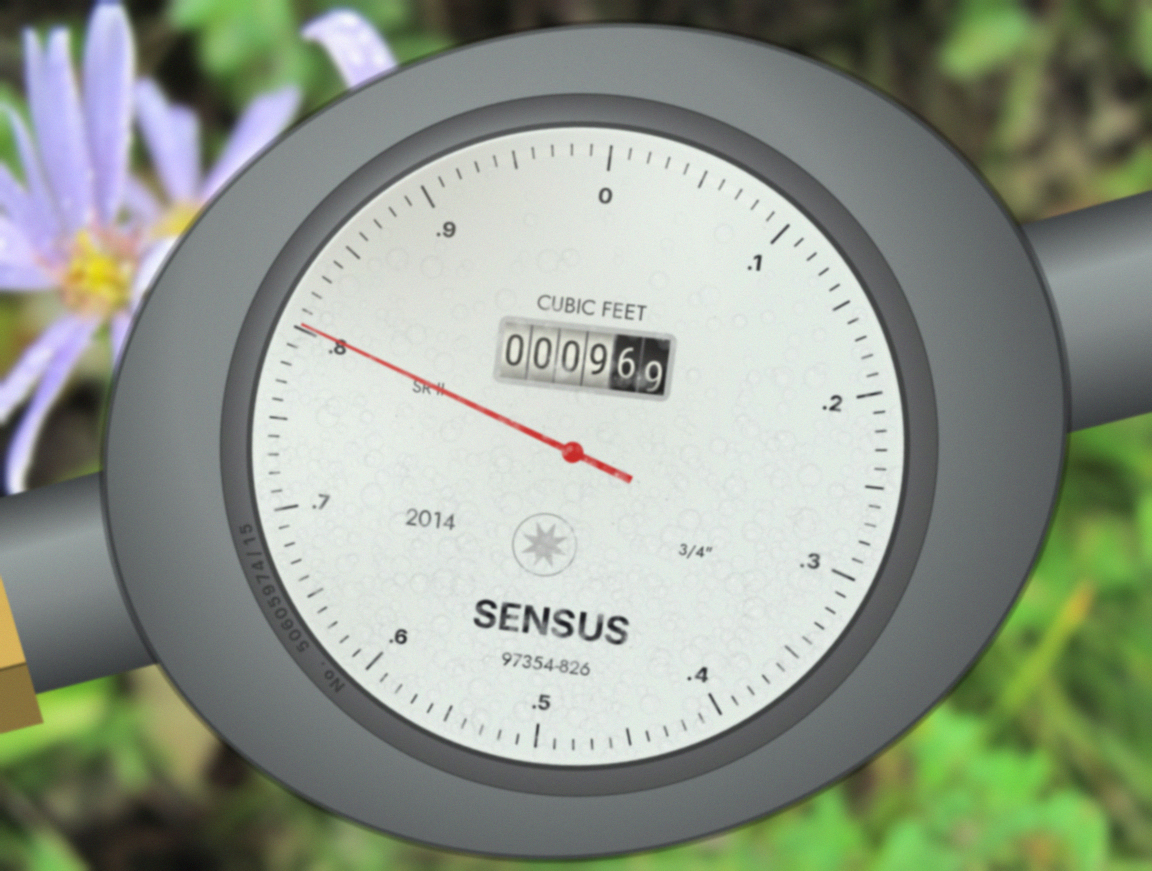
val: 968.80 (ft³)
